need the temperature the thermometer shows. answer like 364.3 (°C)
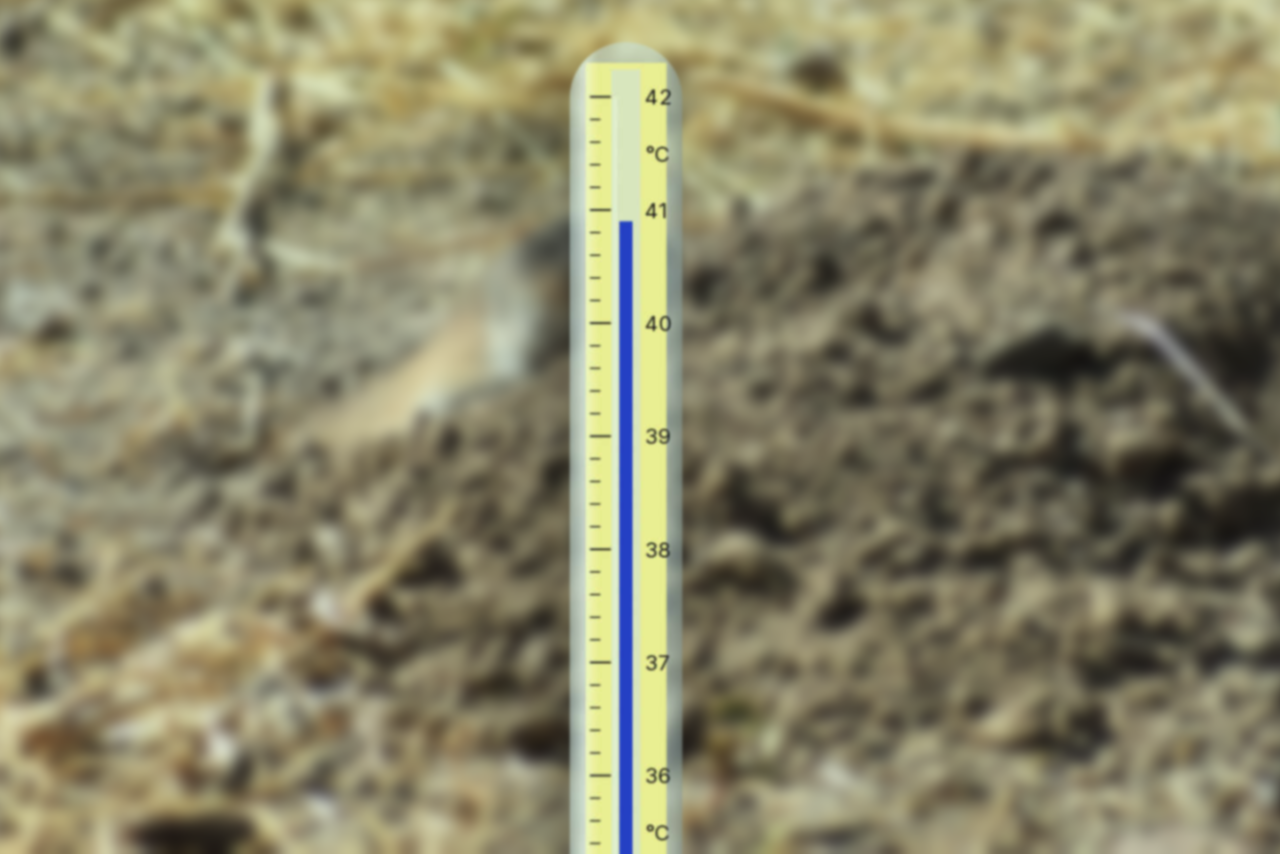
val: 40.9 (°C)
